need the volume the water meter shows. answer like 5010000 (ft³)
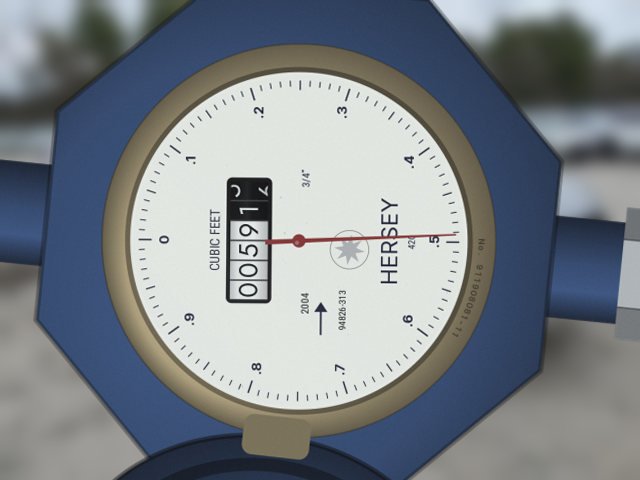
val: 5915.49 (ft³)
